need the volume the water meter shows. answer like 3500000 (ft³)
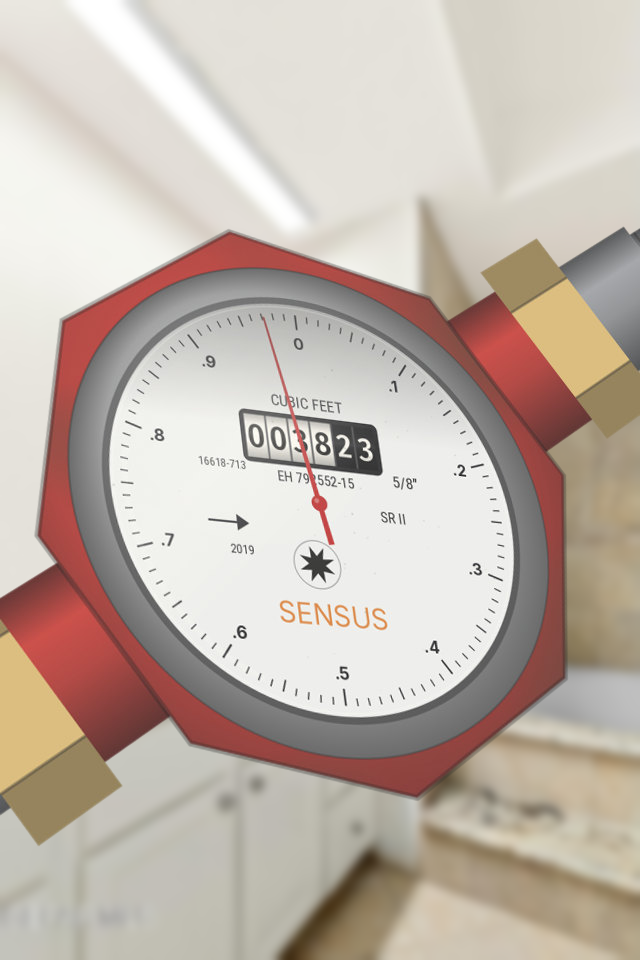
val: 3822.97 (ft³)
